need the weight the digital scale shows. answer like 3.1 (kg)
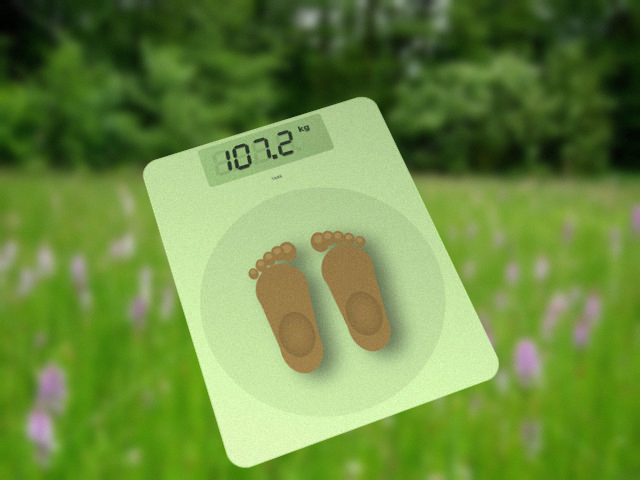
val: 107.2 (kg)
